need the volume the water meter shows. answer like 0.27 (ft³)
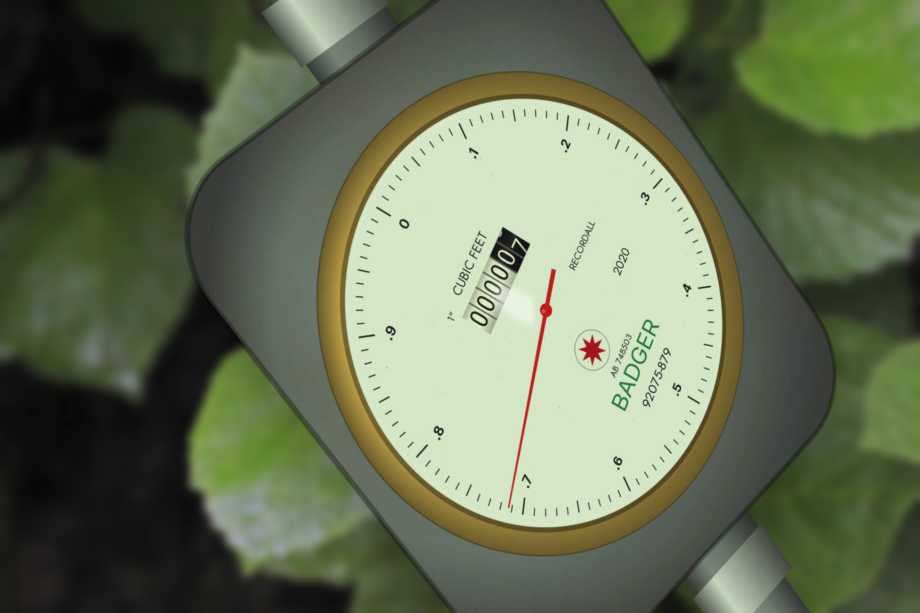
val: 6.71 (ft³)
